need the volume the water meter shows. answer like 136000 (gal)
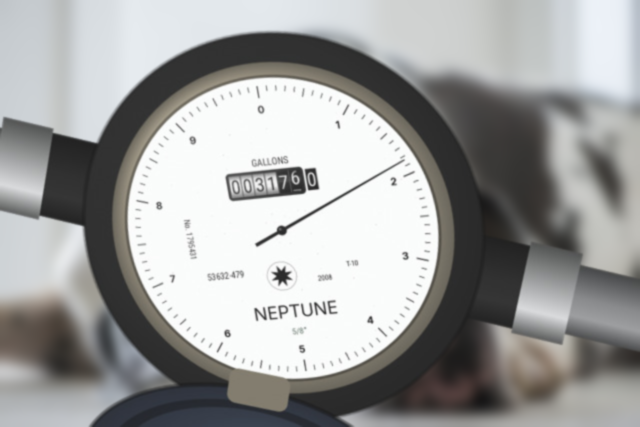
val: 31761.8 (gal)
